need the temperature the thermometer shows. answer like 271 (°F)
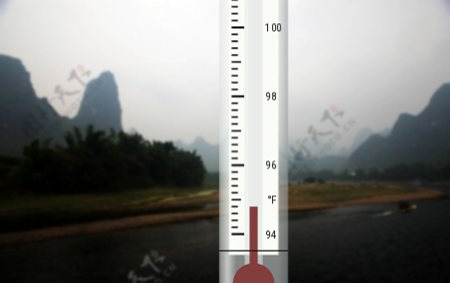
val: 94.8 (°F)
